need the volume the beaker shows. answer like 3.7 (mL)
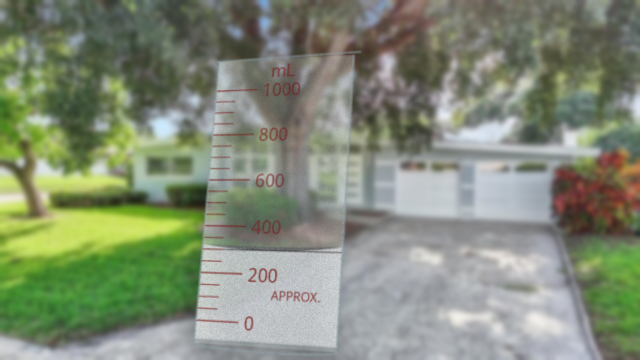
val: 300 (mL)
